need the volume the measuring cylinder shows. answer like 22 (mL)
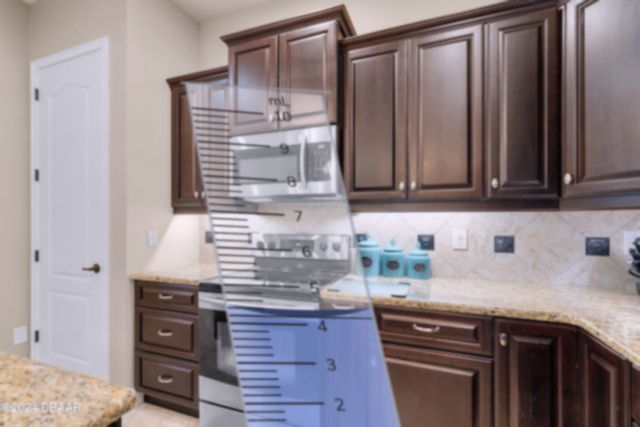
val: 4.2 (mL)
